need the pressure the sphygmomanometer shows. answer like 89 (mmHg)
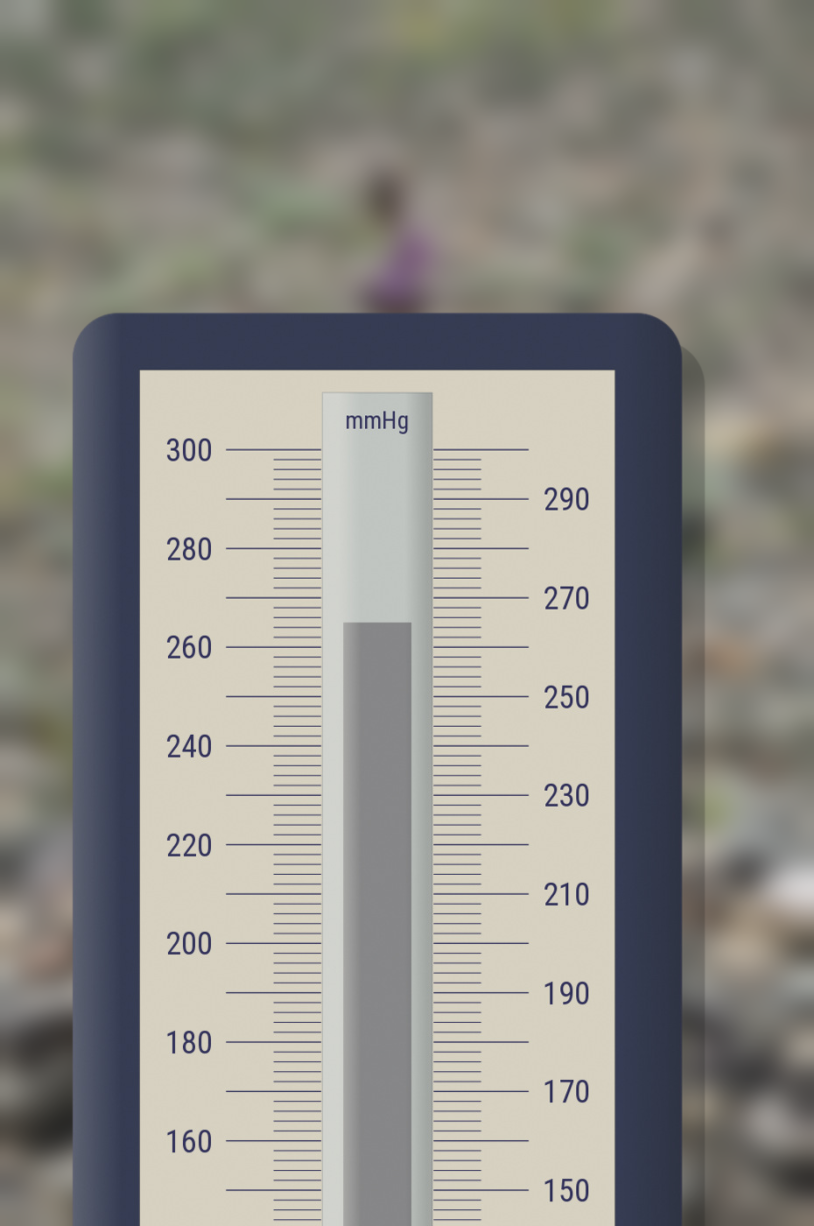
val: 265 (mmHg)
